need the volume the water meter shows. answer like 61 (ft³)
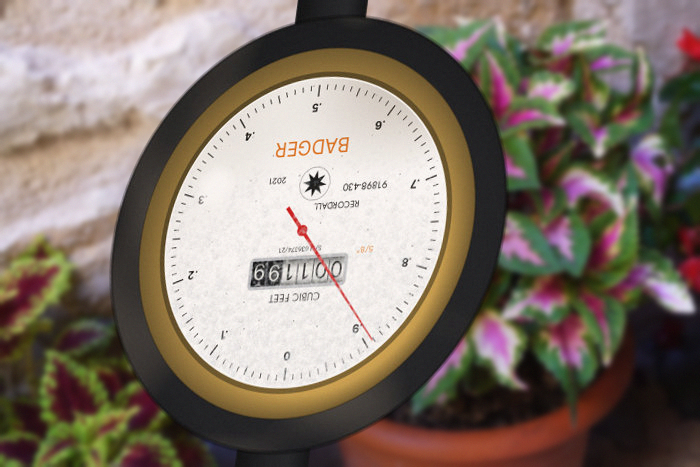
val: 1198.89 (ft³)
